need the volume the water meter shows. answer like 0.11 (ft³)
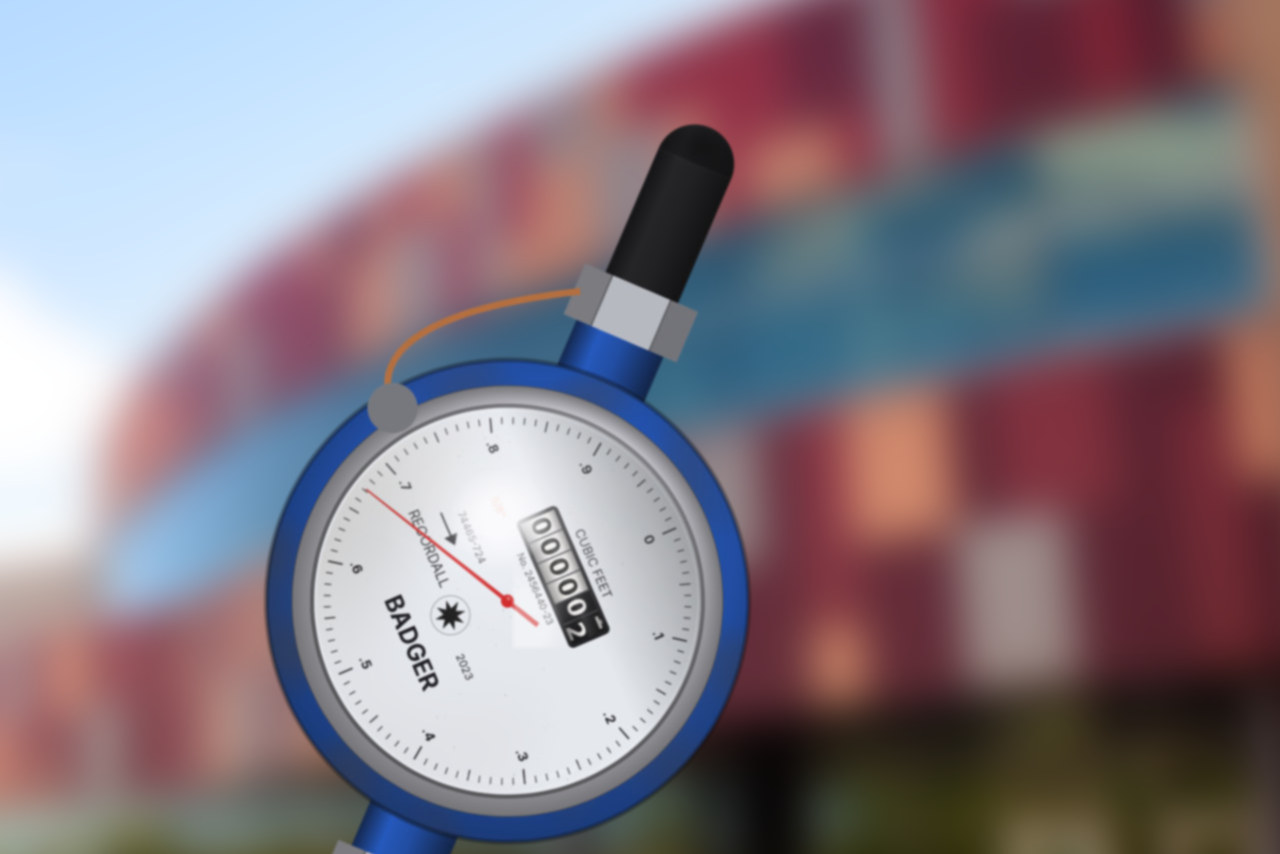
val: 1.67 (ft³)
